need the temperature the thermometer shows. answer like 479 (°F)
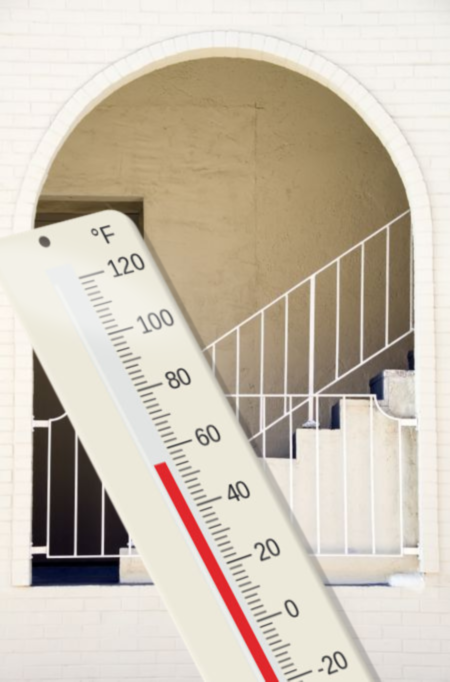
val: 56 (°F)
